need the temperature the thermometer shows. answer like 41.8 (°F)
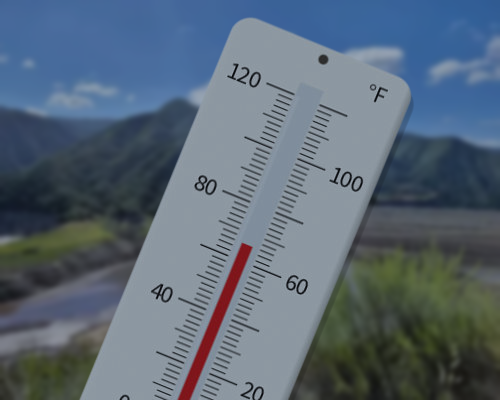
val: 66 (°F)
